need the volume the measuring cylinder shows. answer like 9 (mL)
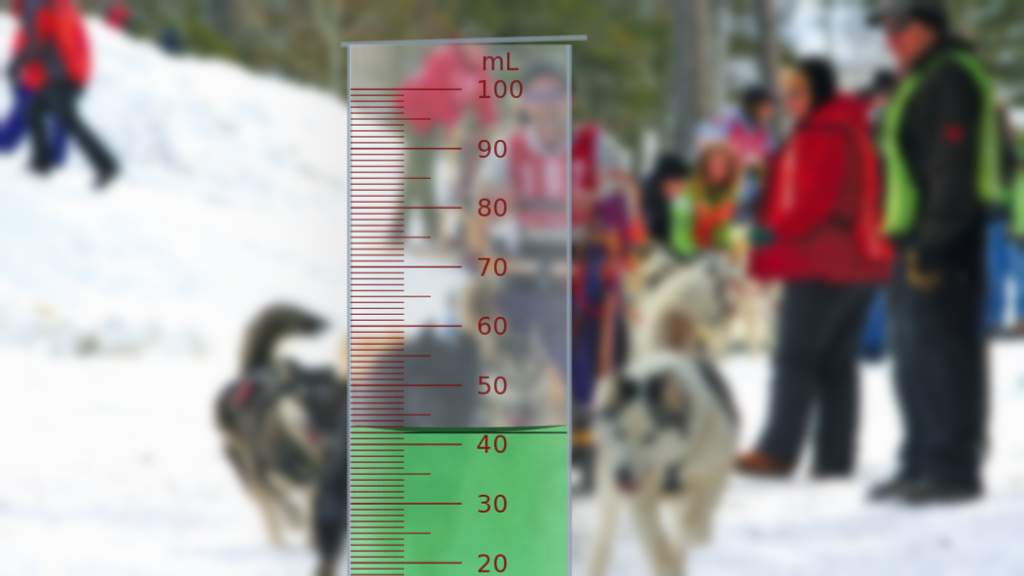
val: 42 (mL)
